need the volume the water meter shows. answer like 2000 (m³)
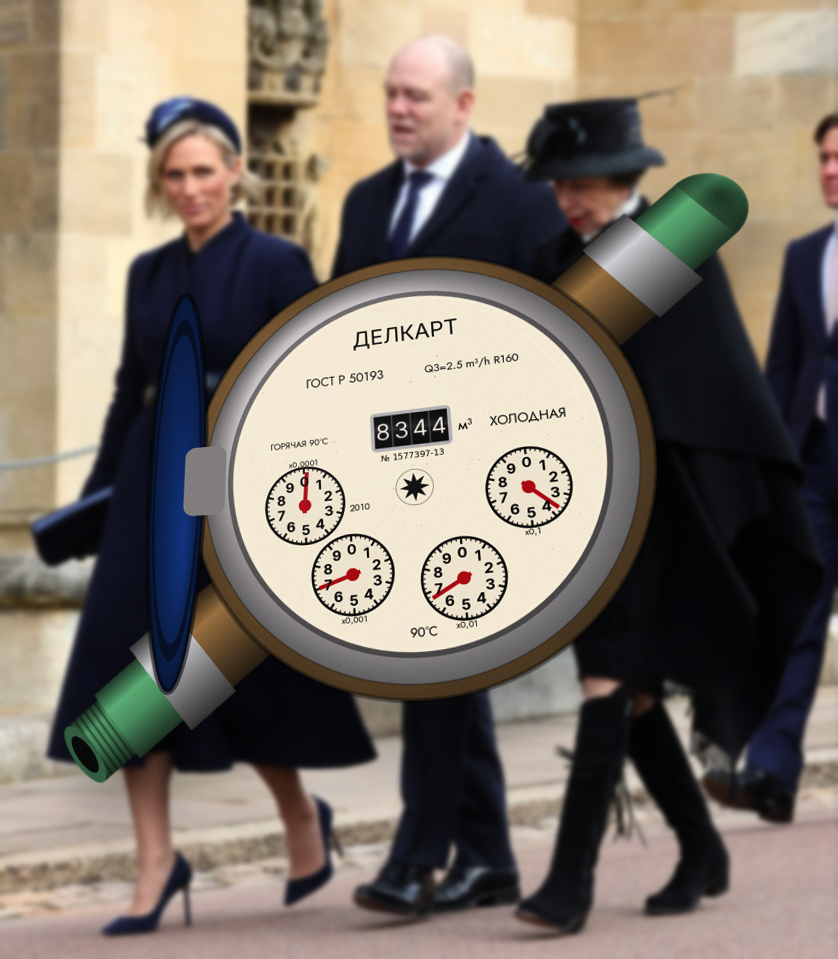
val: 8344.3670 (m³)
